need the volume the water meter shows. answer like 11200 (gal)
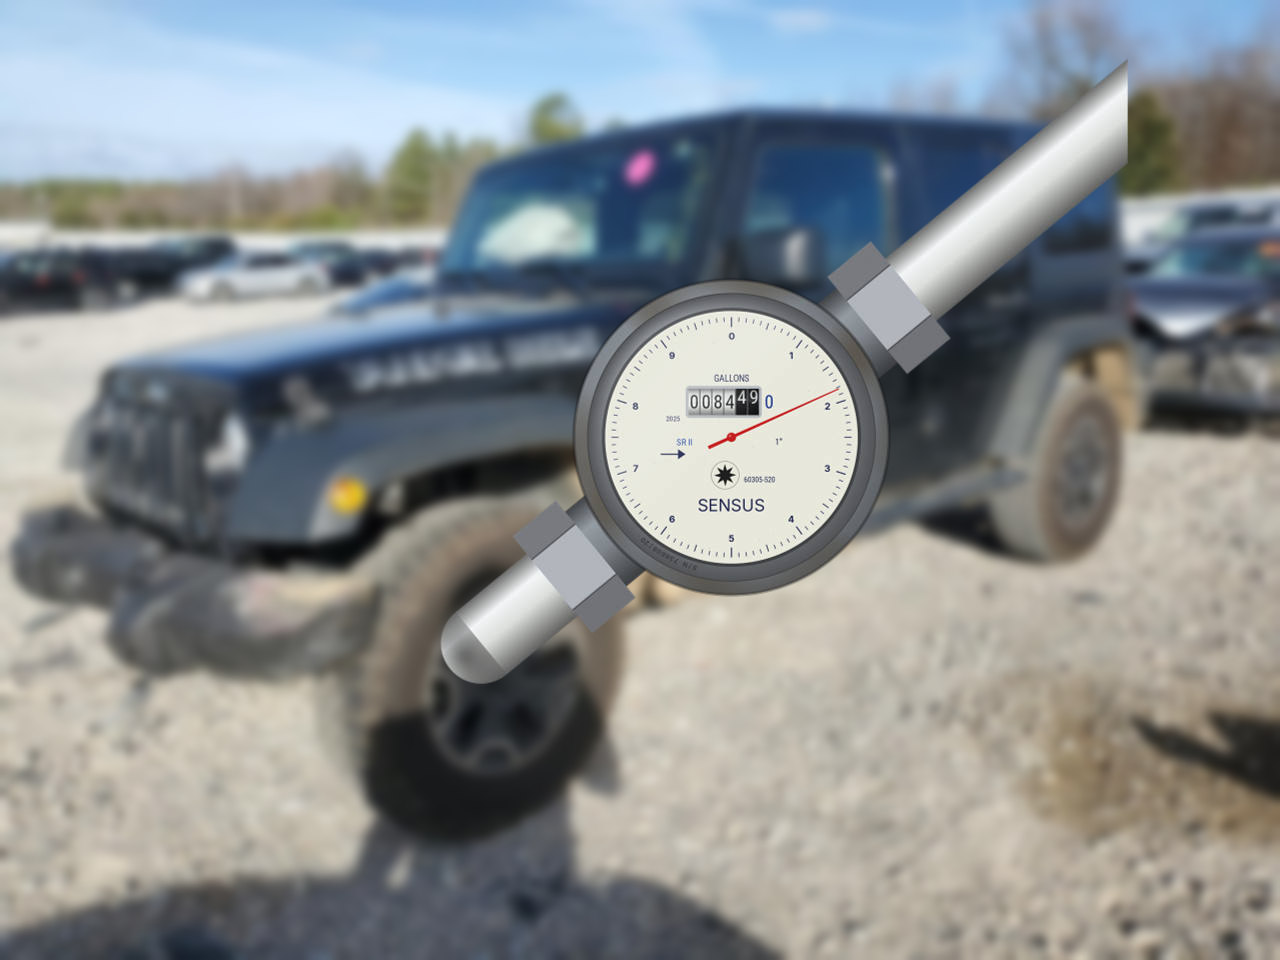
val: 84491.8 (gal)
